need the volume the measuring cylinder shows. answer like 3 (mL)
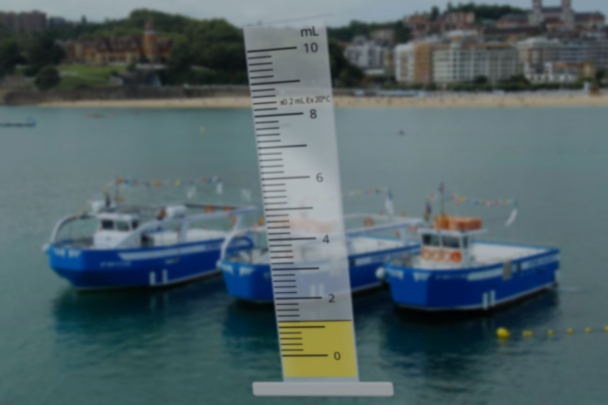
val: 1.2 (mL)
